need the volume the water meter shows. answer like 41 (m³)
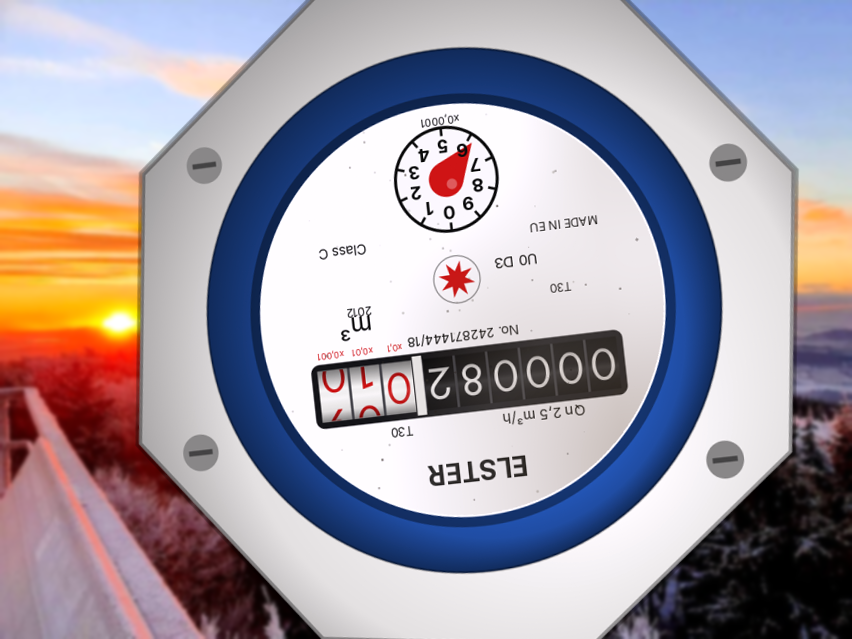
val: 82.0096 (m³)
